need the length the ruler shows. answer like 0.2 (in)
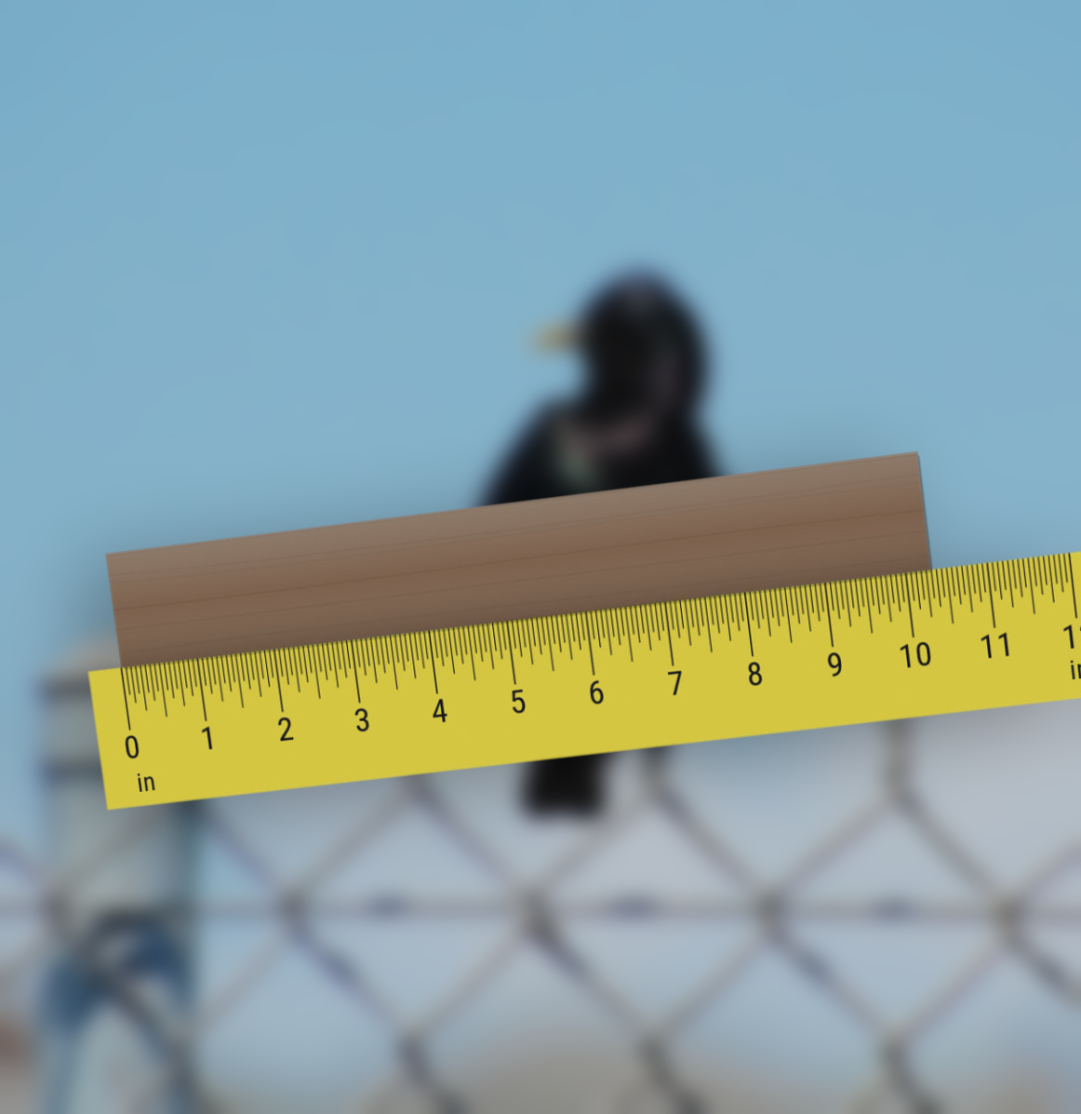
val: 10.3125 (in)
